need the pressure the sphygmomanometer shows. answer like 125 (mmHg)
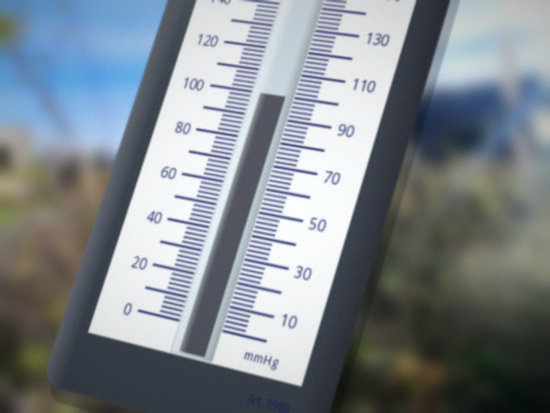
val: 100 (mmHg)
